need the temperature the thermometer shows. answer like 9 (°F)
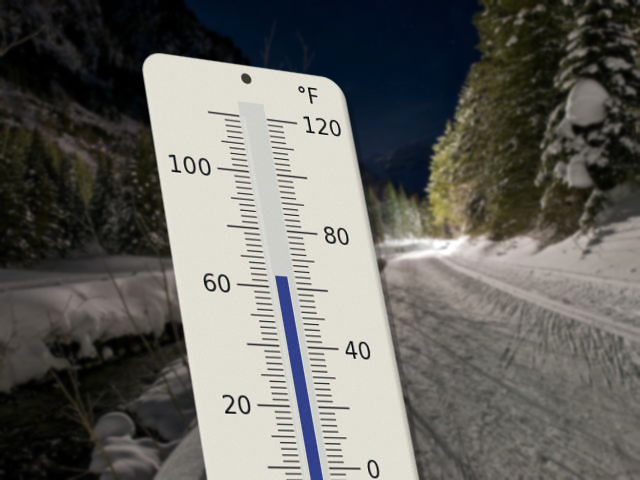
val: 64 (°F)
